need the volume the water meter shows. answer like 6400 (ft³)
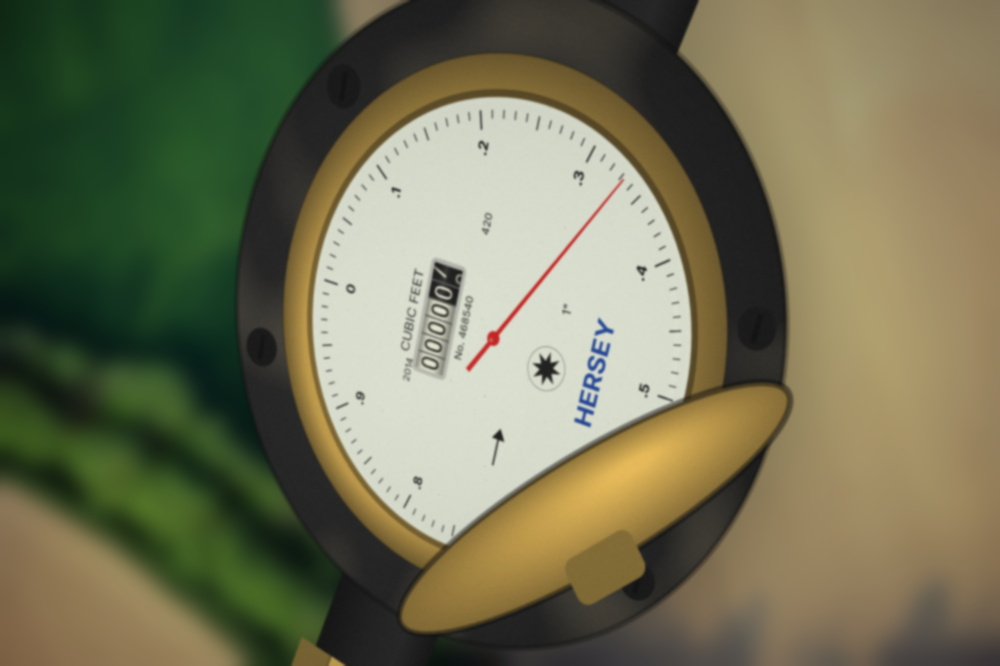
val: 7.33 (ft³)
